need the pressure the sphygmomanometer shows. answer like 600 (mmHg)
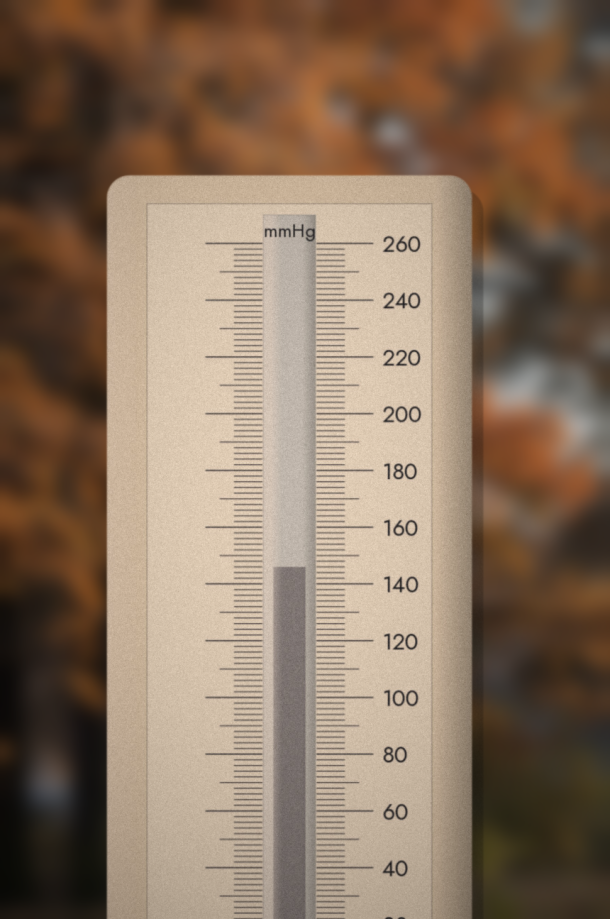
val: 146 (mmHg)
